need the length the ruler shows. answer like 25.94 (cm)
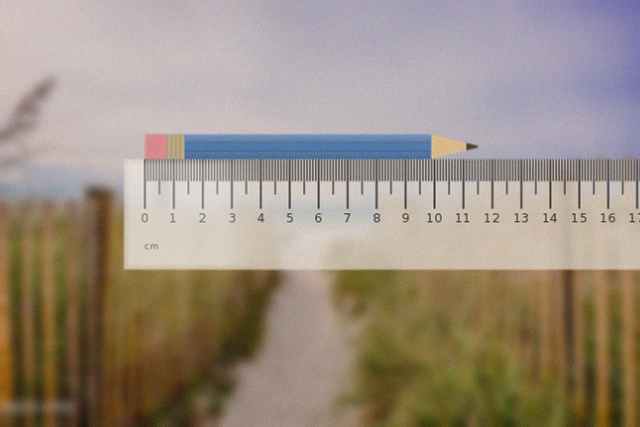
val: 11.5 (cm)
